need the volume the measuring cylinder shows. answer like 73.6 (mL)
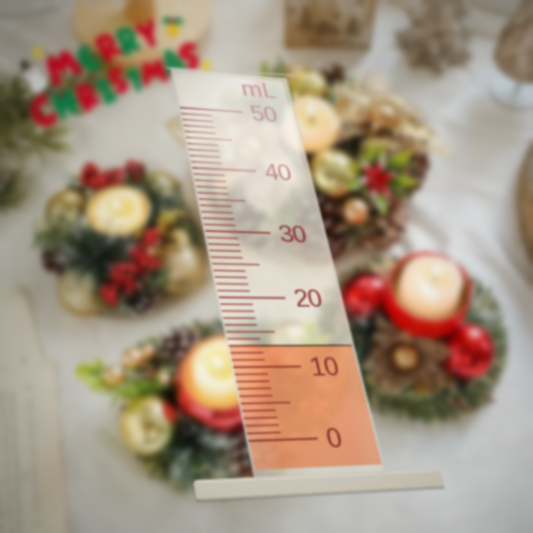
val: 13 (mL)
